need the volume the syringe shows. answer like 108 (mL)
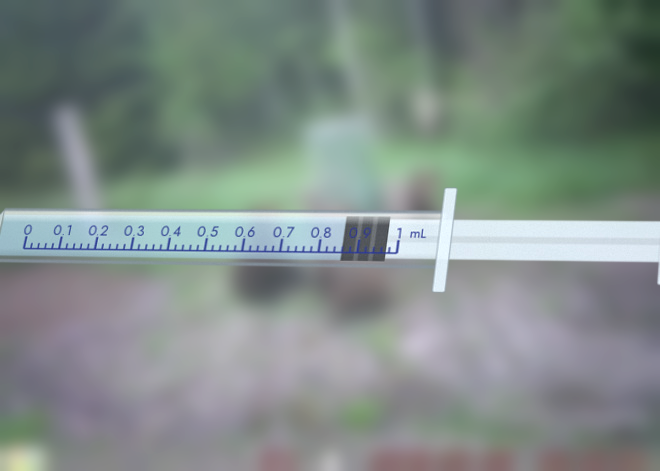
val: 0.86 (mL)
